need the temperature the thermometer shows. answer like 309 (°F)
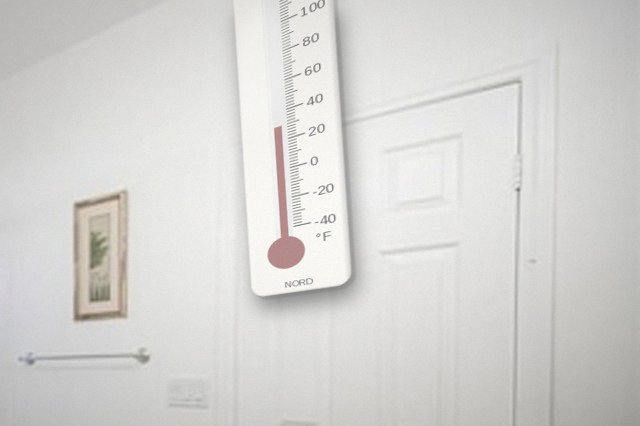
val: 30 (°F)
